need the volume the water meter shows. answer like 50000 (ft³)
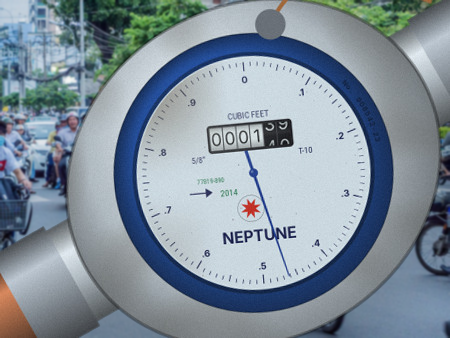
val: 139.46 (ft³)
